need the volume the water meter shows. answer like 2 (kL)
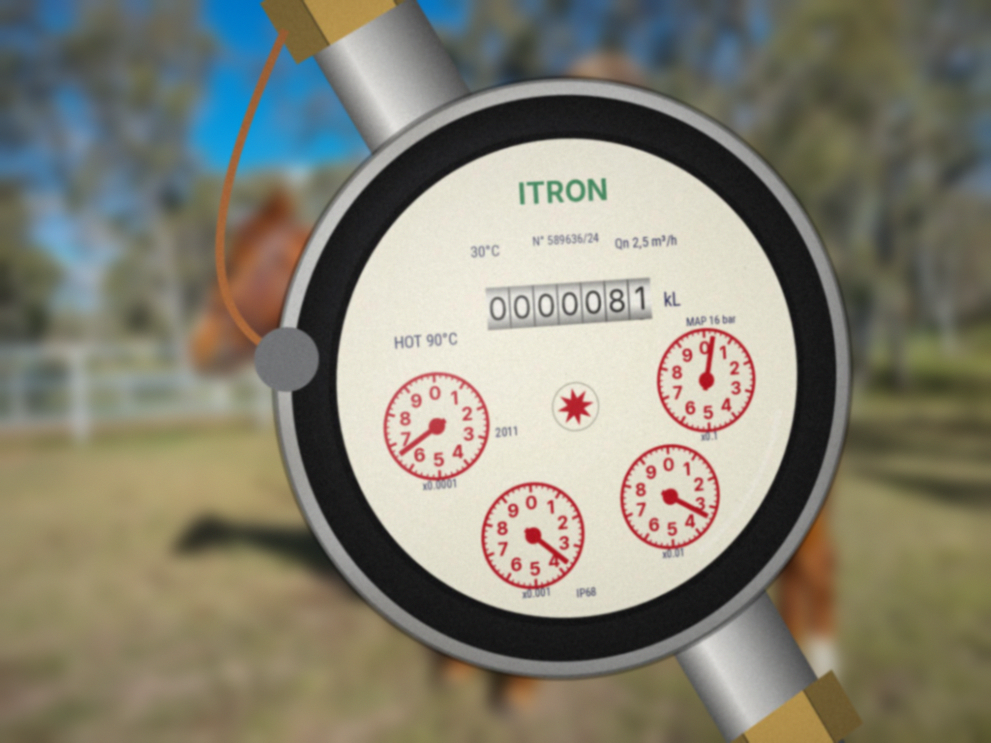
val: 81.0336 (kL)
